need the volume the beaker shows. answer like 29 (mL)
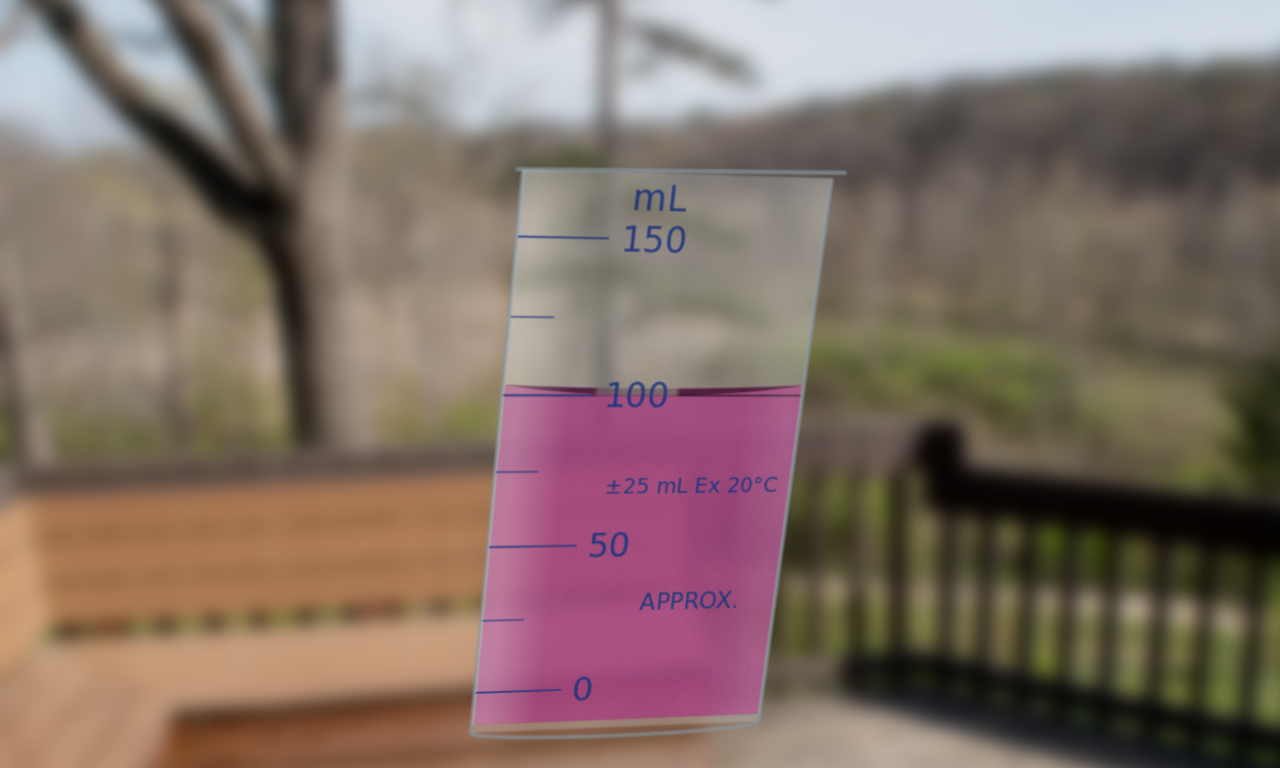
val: 100 (mL)
